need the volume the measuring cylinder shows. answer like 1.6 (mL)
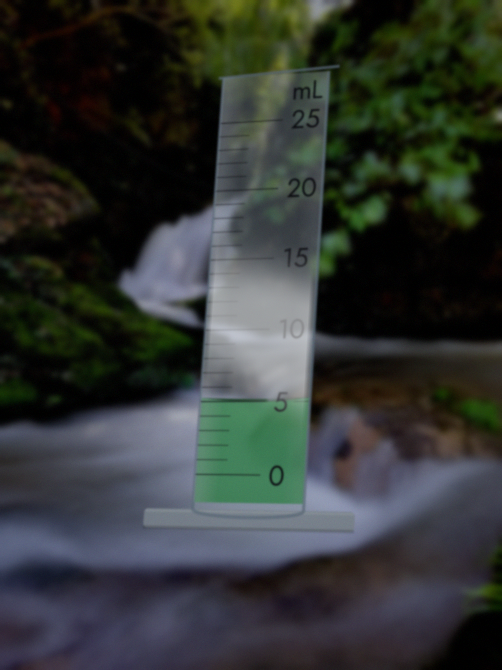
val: 5 (mL)
